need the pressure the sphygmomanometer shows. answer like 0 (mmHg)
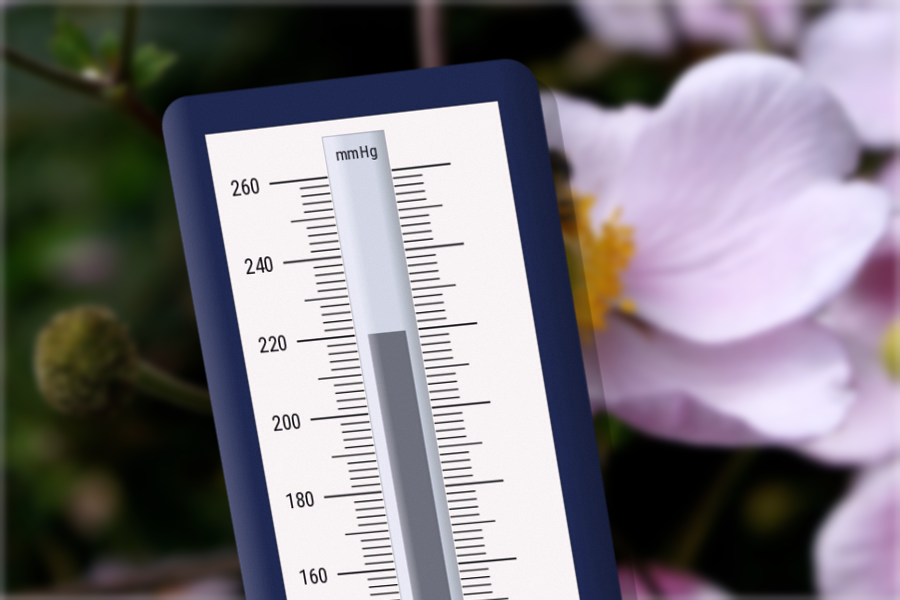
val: 220 (mmHg)
